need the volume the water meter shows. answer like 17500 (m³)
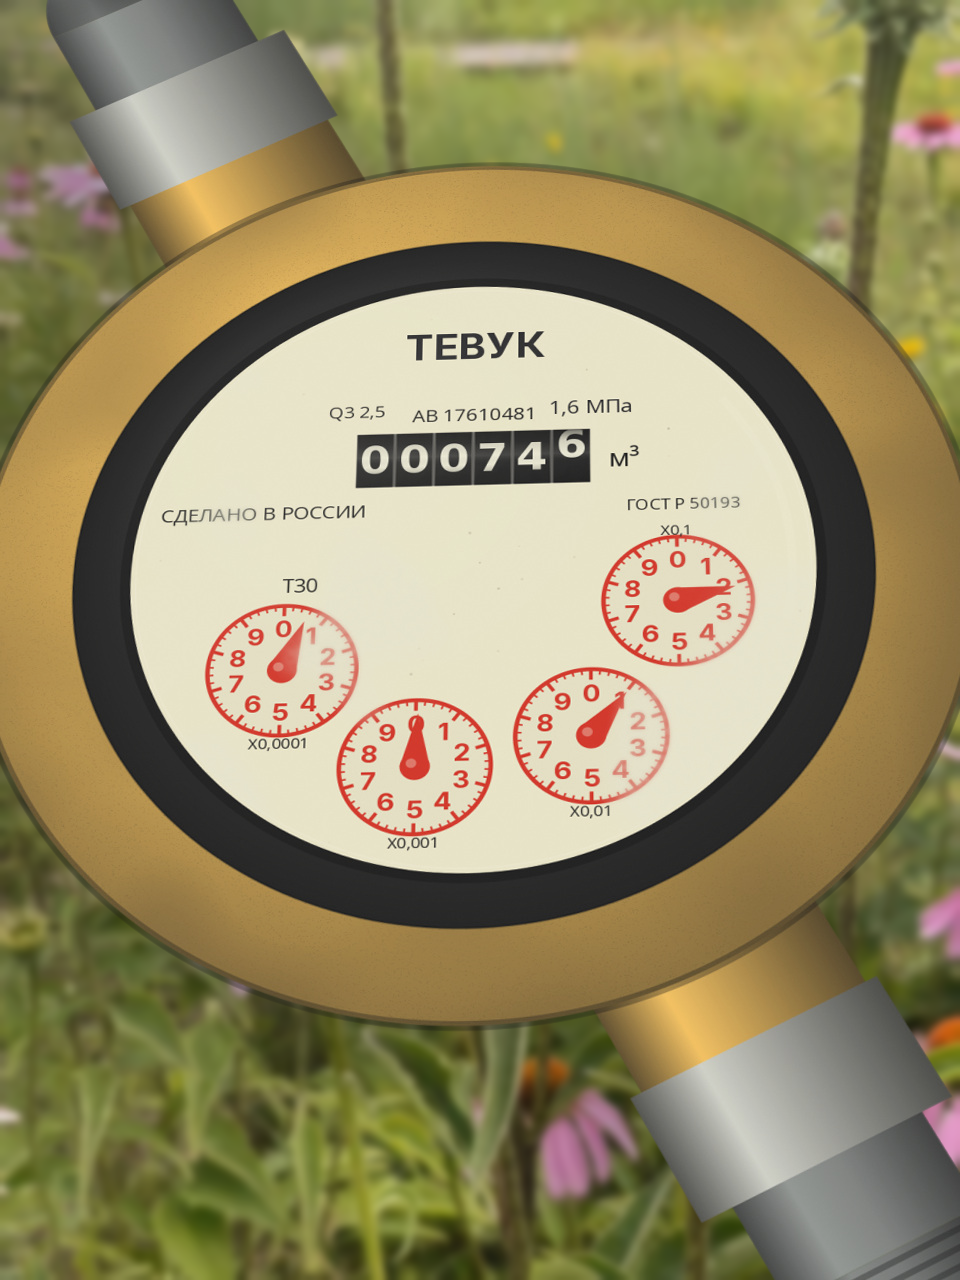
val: 746.2100 (m³)
